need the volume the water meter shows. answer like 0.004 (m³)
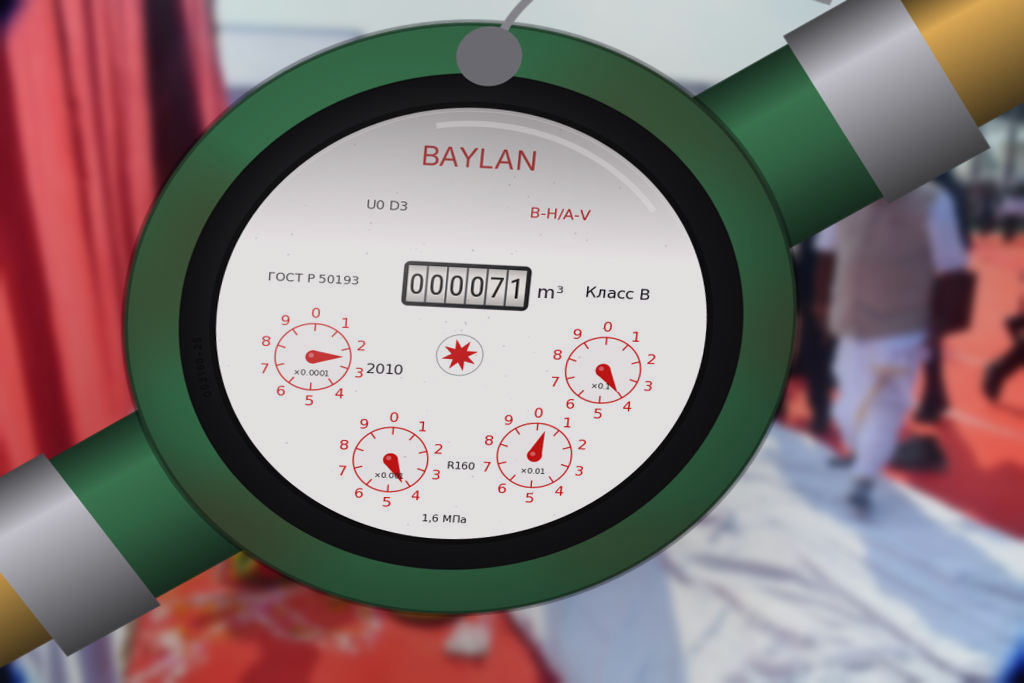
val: 71.4042 (m³)
